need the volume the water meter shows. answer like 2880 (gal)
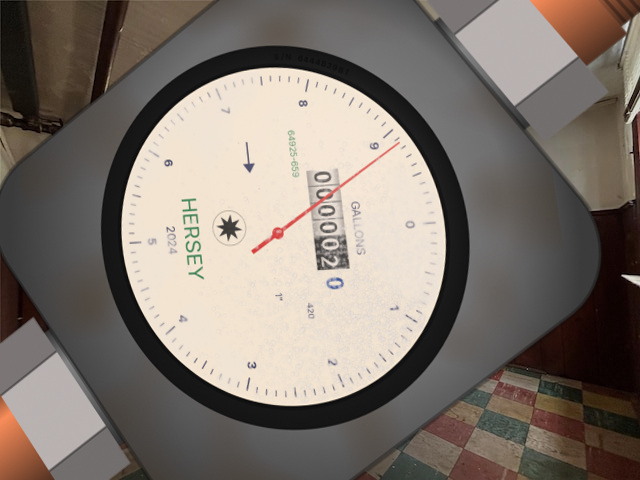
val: 19.1 (gal)
